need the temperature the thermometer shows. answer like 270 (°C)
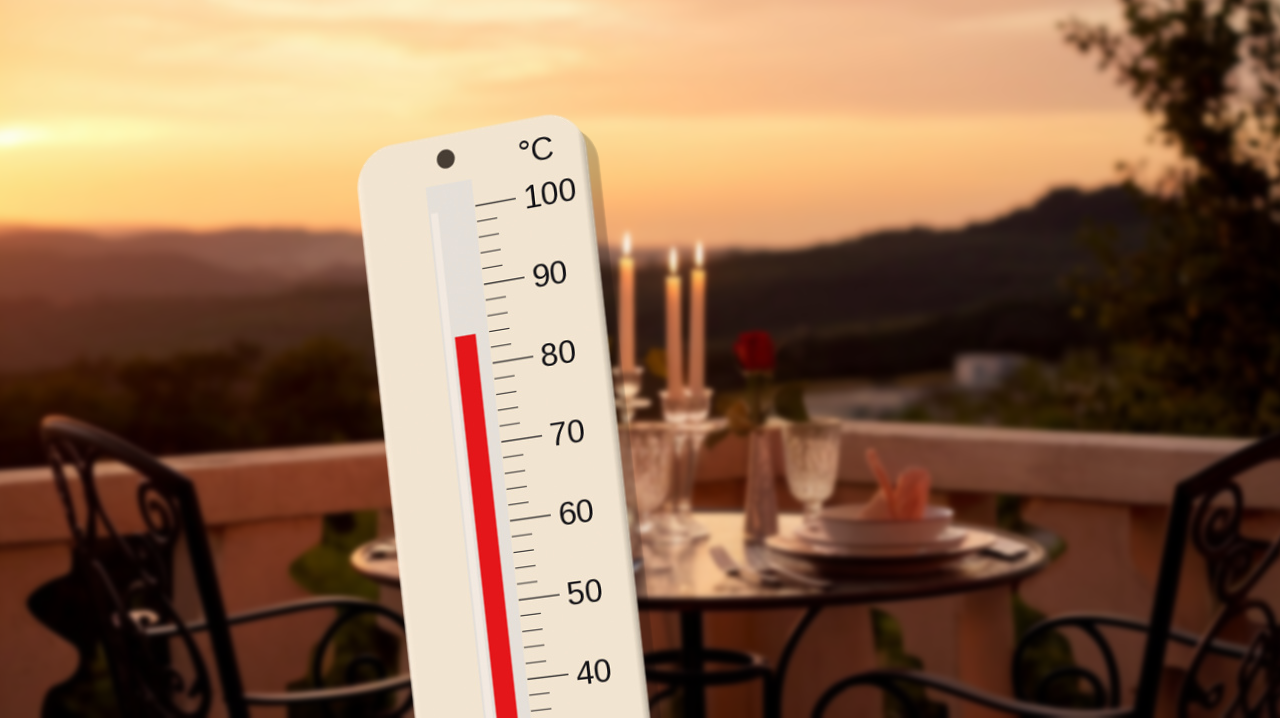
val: 84 (°C)
